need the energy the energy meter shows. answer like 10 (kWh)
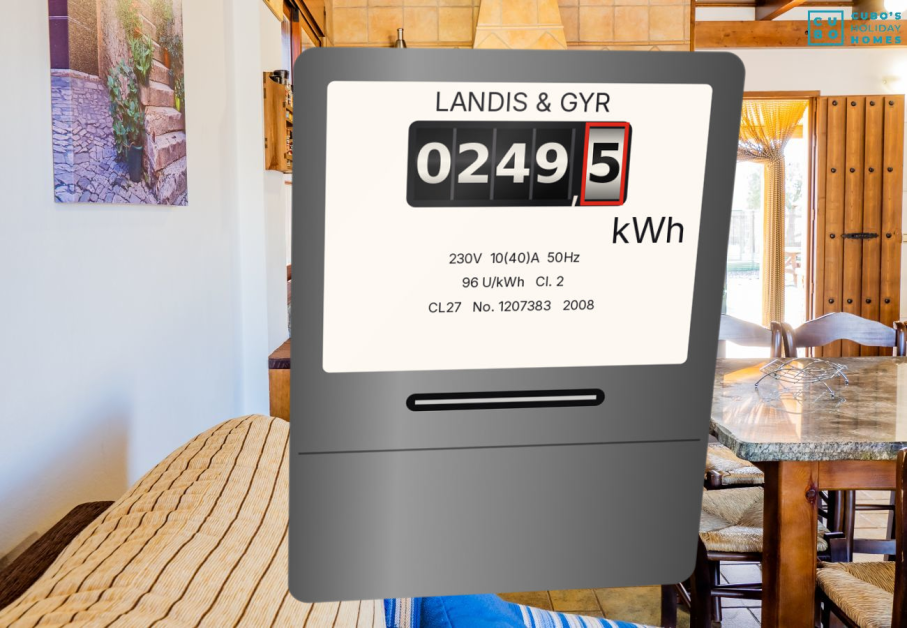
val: 249.5 (kWh)
